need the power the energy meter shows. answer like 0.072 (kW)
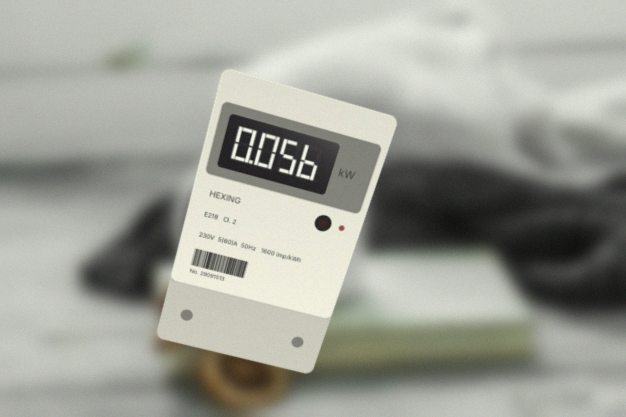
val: 0.056 (kW)
